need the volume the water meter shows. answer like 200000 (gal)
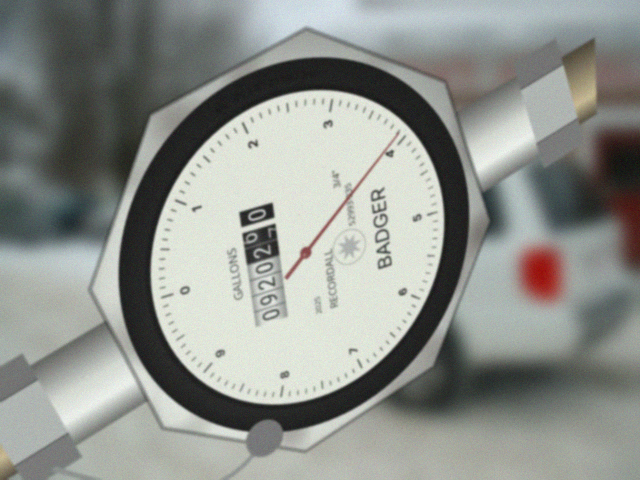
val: 920263.9 (gal)
